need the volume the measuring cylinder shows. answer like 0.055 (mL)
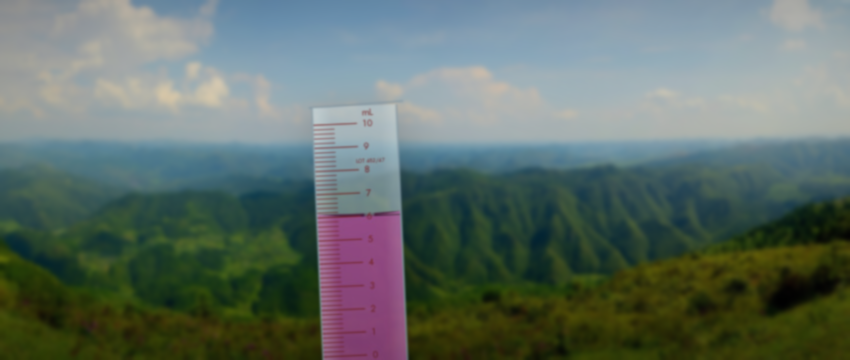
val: 6 (mL)
